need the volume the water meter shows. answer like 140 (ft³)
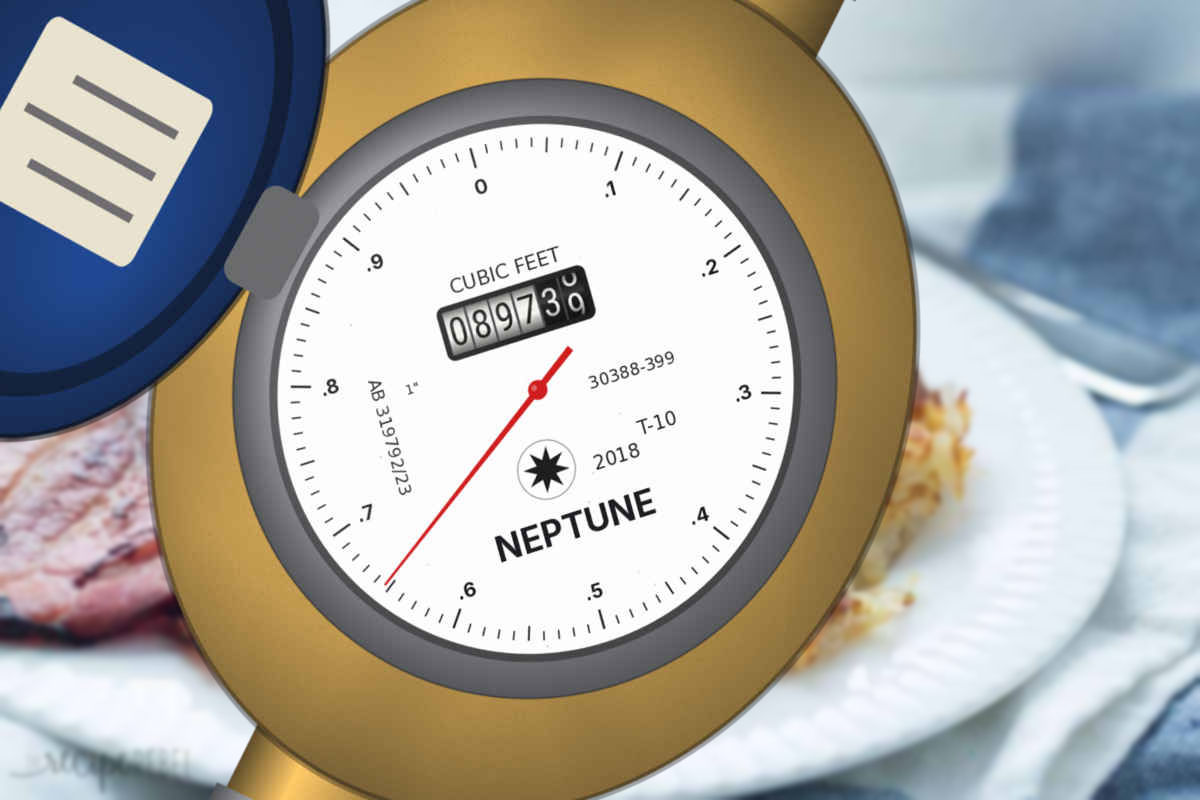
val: 89738.65 (ft³)
